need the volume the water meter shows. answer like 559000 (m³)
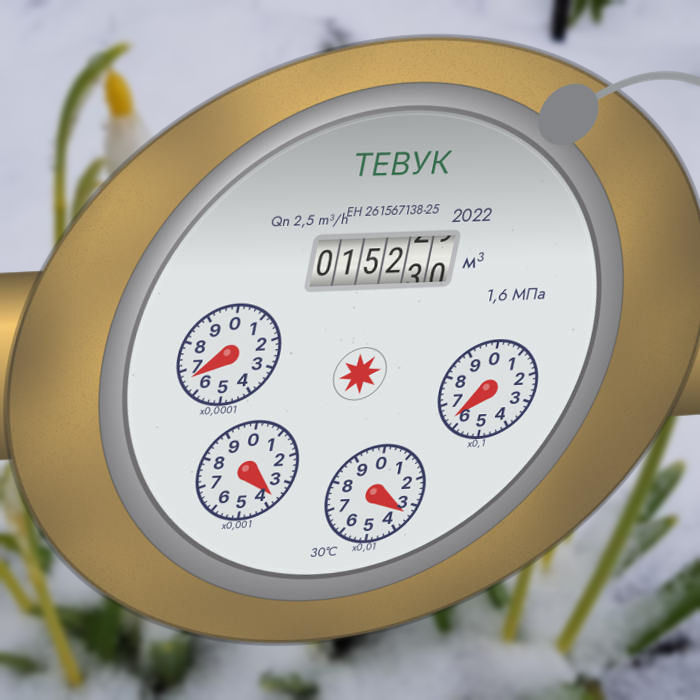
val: 15229.6336 (m³)
